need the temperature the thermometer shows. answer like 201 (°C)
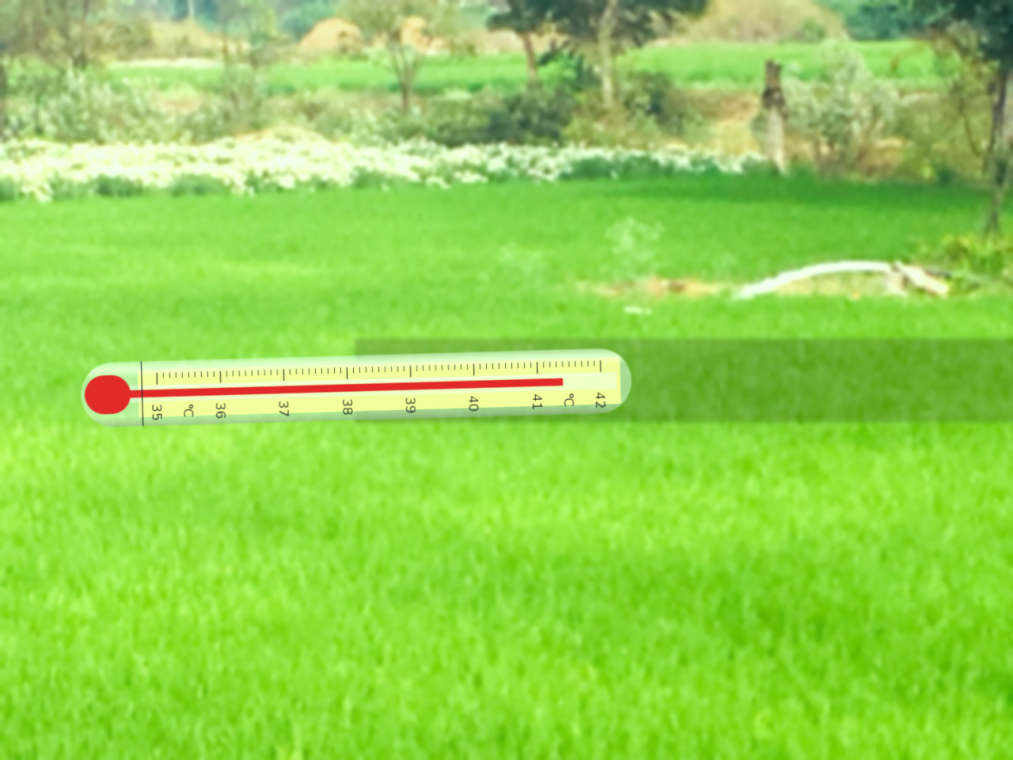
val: 41.4 (°C)
